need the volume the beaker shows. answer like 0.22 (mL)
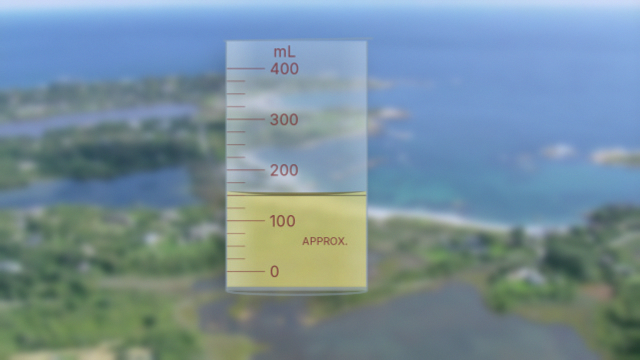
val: 150 (mL)
